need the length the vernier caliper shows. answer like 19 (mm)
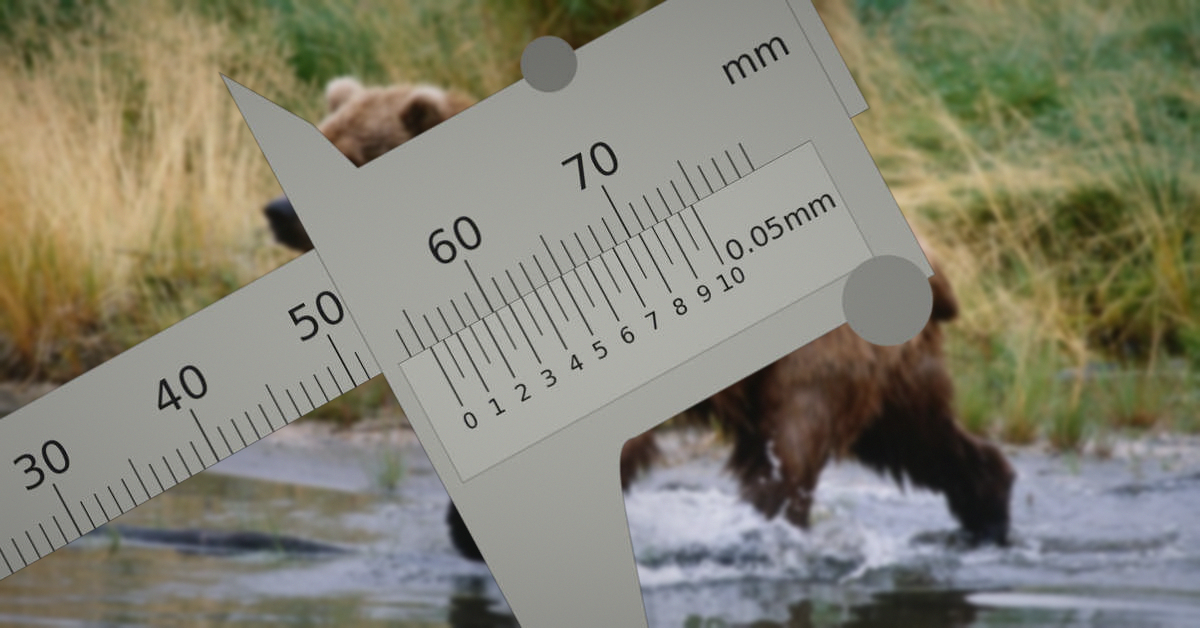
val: 55.4 (mm)
